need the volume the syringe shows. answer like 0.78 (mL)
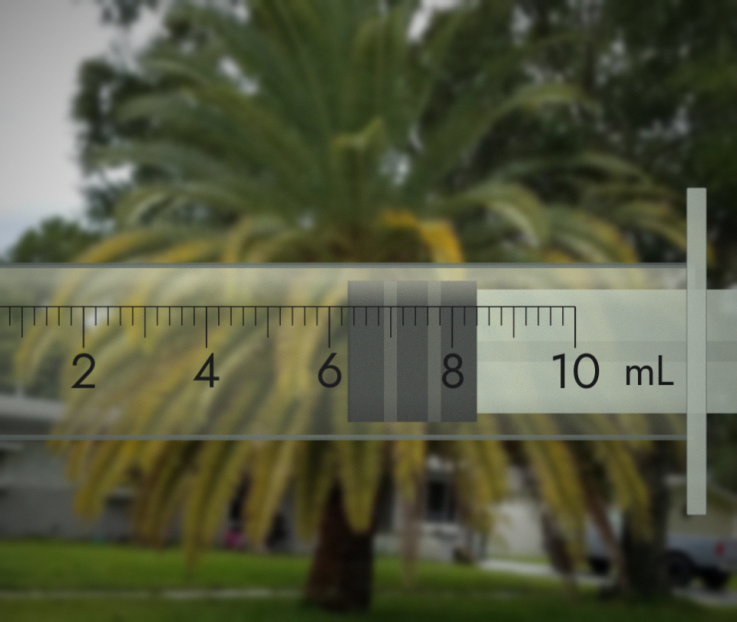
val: 6.3 (mL)
